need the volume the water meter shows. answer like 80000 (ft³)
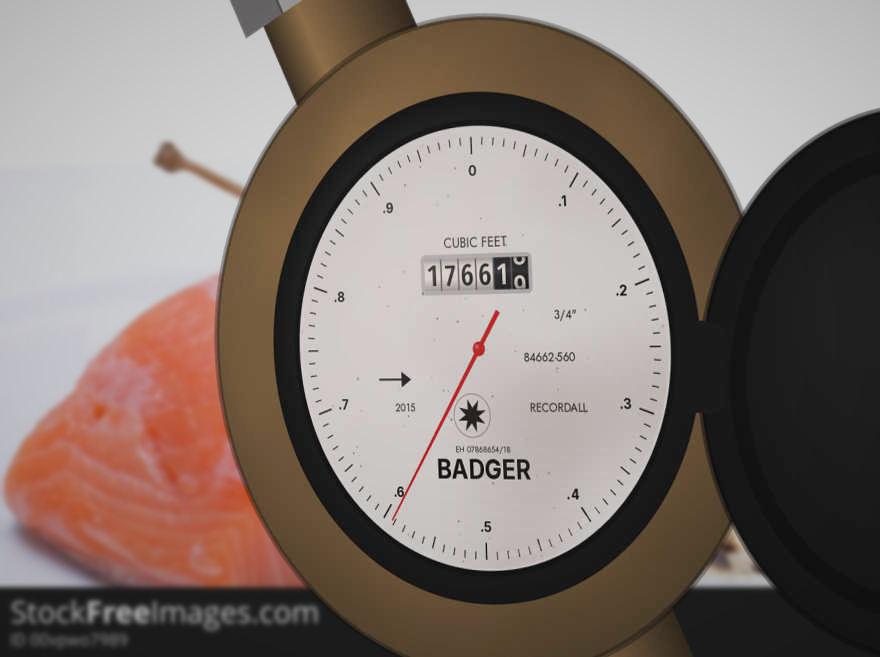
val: 176618.59 (ft³)
